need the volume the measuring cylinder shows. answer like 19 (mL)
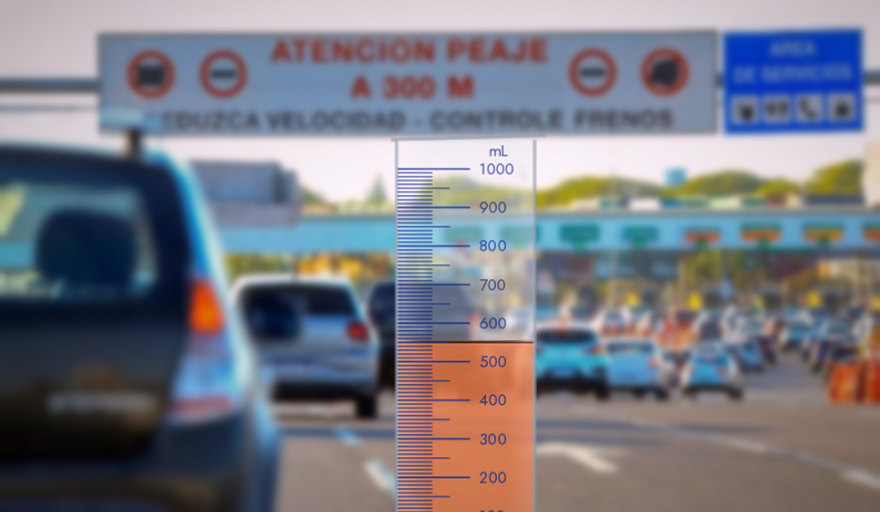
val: 550 (mL)
